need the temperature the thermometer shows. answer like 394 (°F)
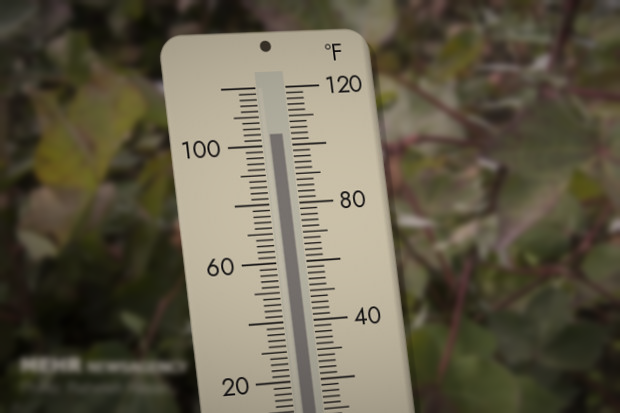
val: 104 (°F)
